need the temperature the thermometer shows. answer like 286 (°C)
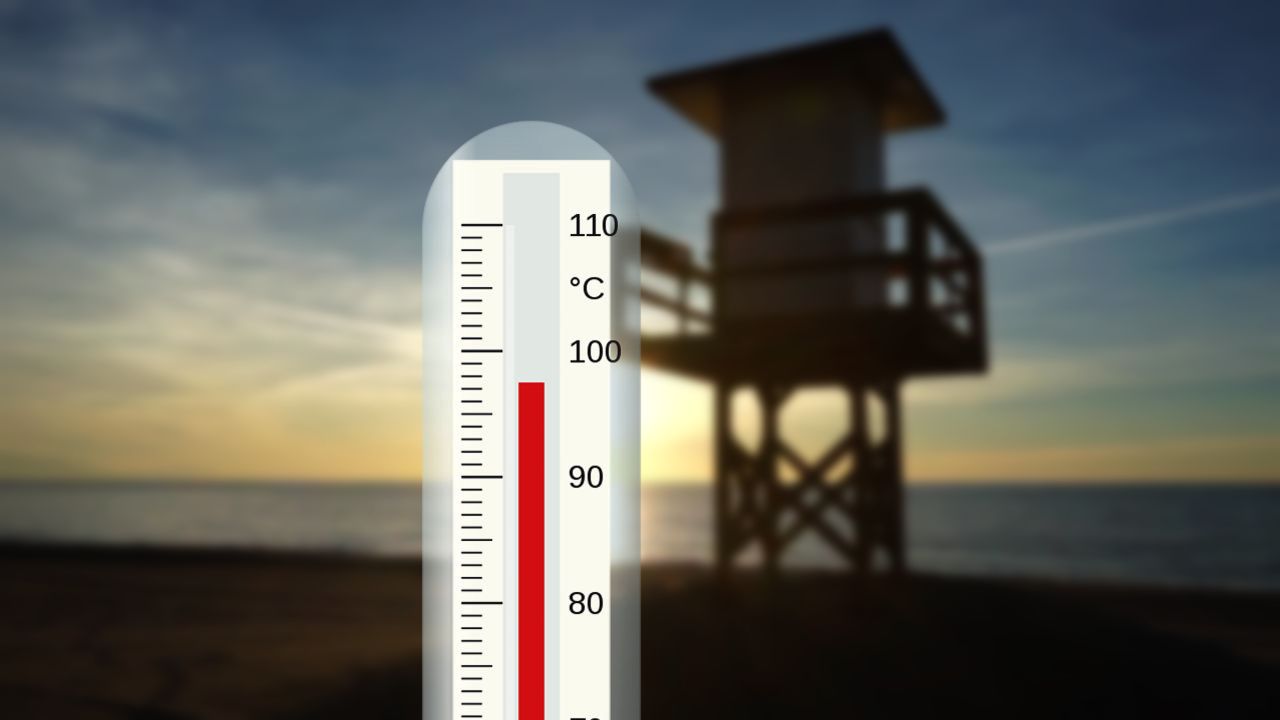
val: 97.5 (°C)
